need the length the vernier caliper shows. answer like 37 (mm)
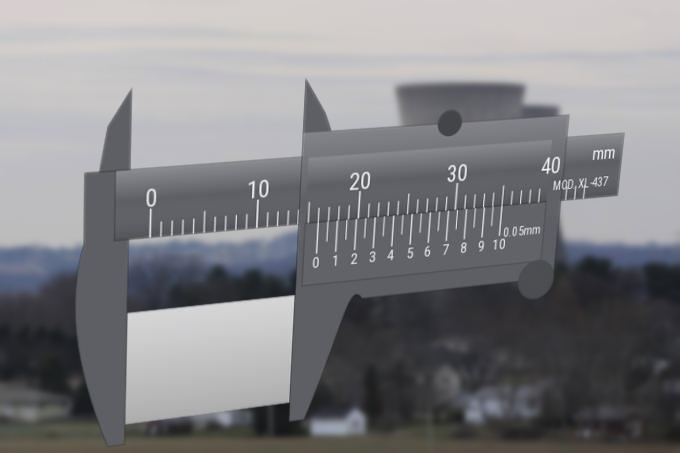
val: 16.0 (mm)
